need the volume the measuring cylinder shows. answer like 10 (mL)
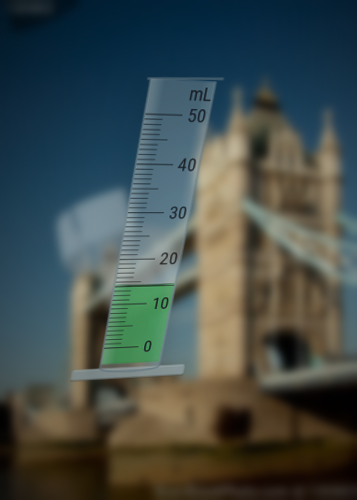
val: 14 (mL)
